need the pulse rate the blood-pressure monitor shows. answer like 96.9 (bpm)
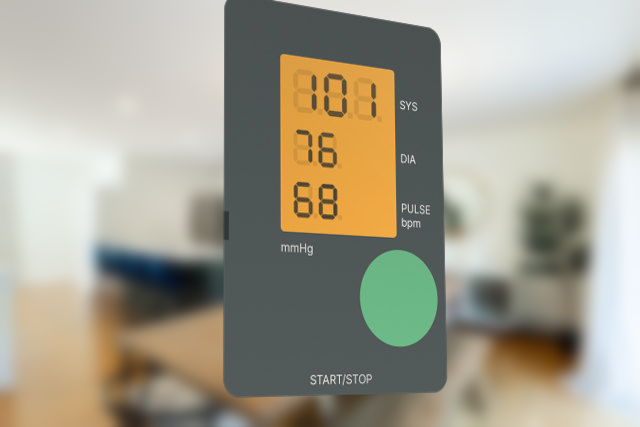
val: 68 (bpm)
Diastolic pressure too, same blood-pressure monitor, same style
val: 76 (mmHg)
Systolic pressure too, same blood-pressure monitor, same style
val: 101 (mmHg)
